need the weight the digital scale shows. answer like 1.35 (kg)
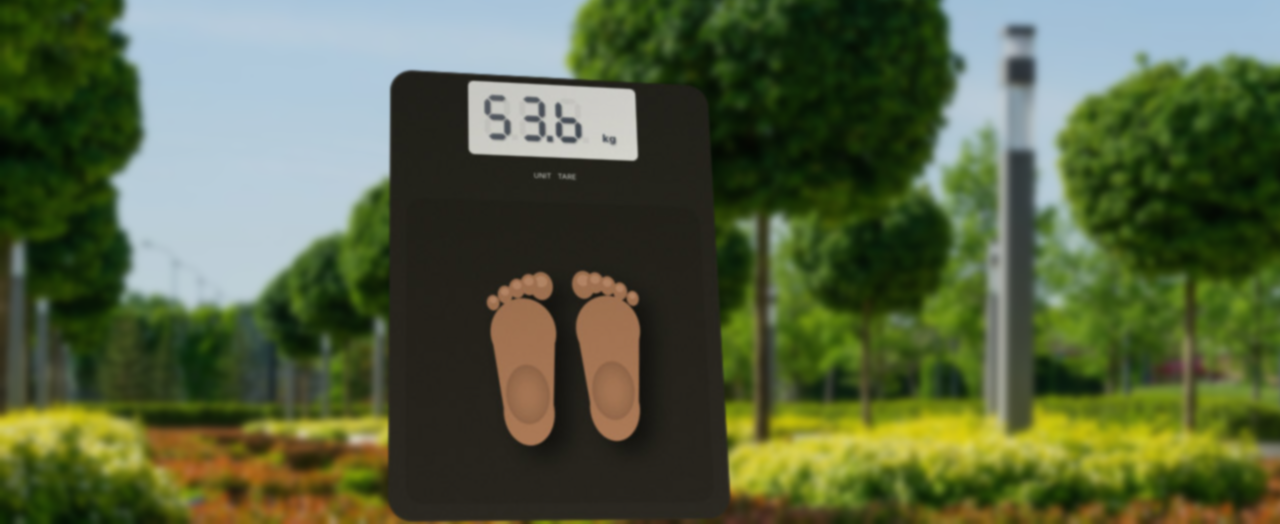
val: 53.6 (kg)
